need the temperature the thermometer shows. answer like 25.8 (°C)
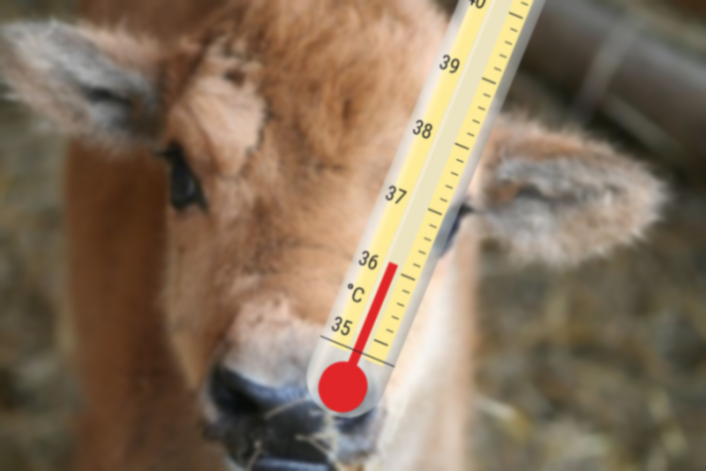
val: 36.1 (°C)
